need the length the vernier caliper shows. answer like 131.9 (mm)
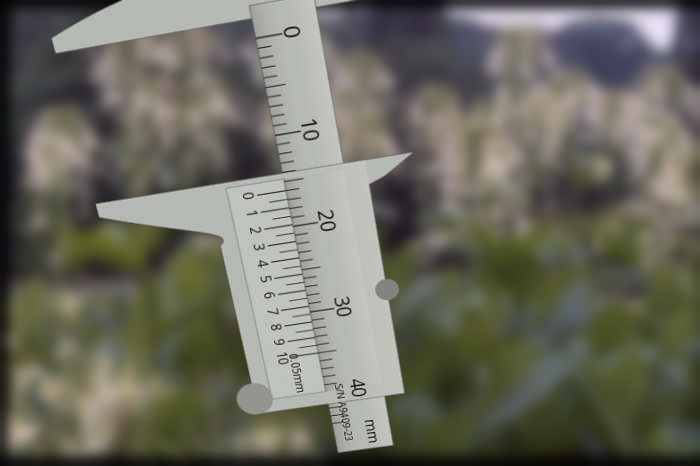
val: 16.0 (mm)
